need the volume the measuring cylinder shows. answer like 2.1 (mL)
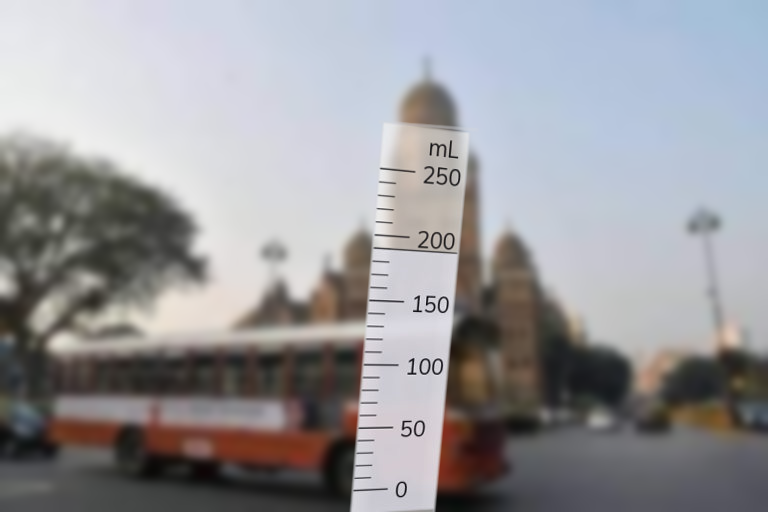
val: 190 (mL)
